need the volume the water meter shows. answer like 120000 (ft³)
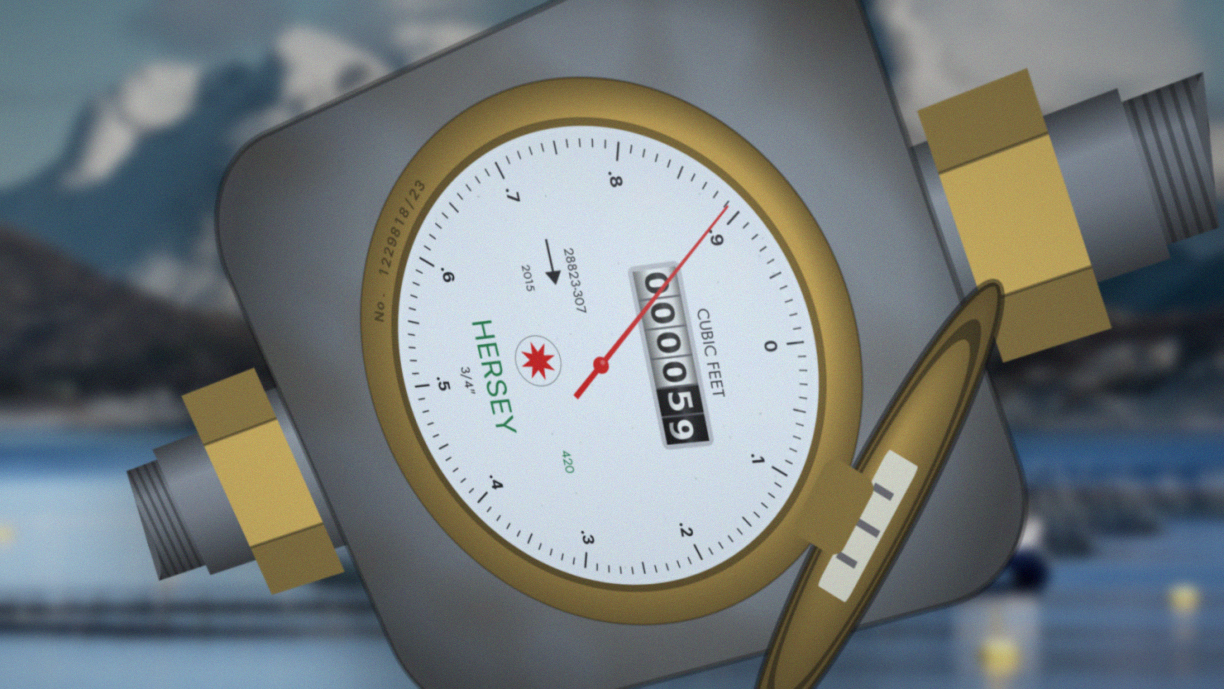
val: 58.89 (ft³)
